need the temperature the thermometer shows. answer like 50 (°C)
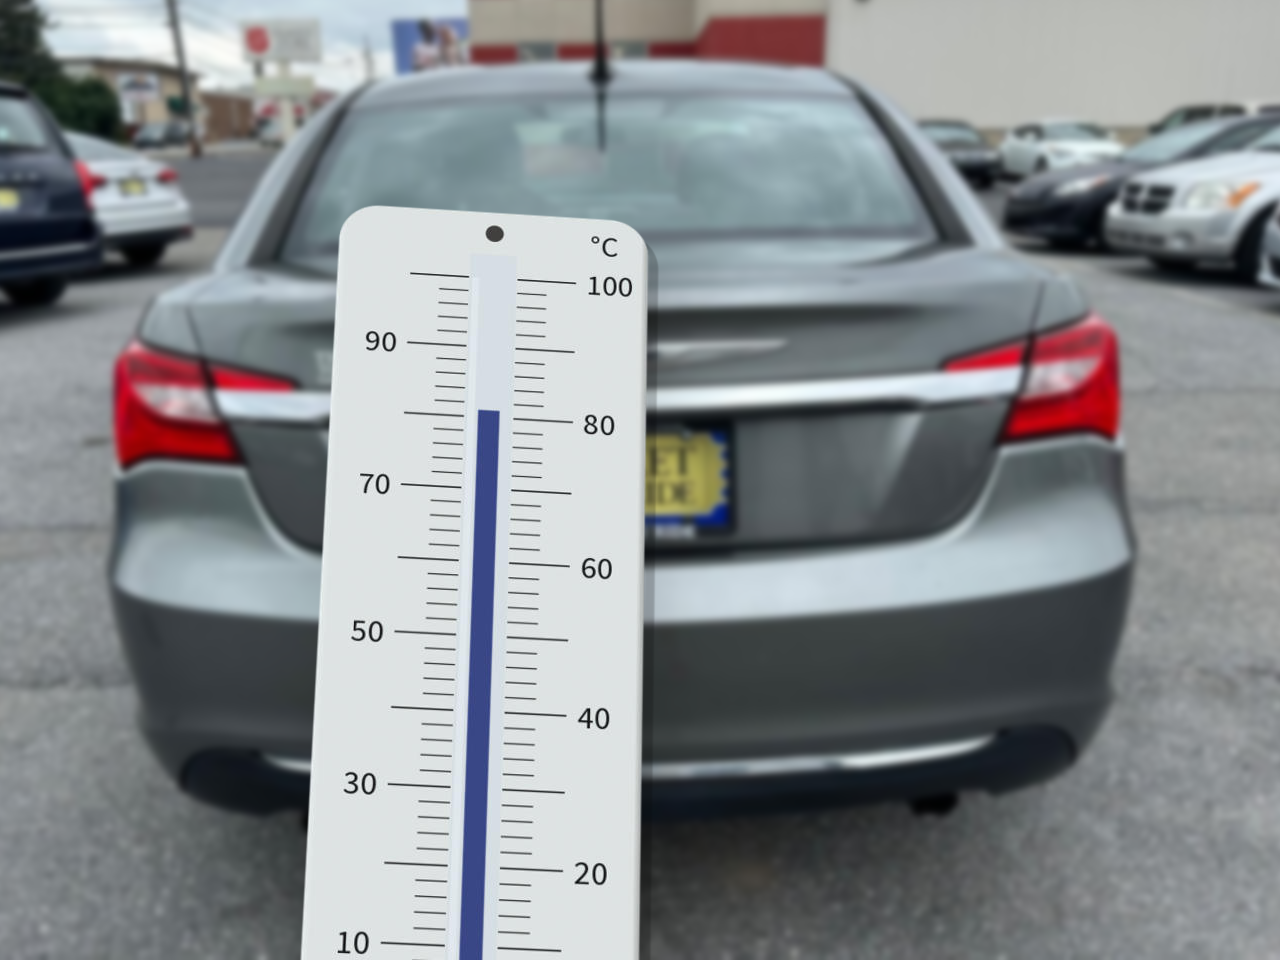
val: 81 (°C)
